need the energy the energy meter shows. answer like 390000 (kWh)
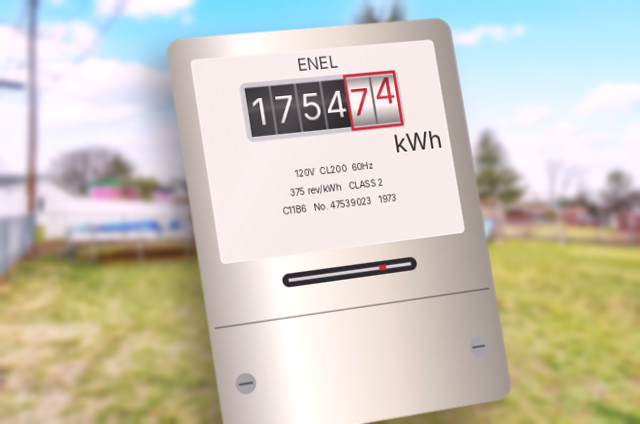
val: 1754.74 (kWh)
